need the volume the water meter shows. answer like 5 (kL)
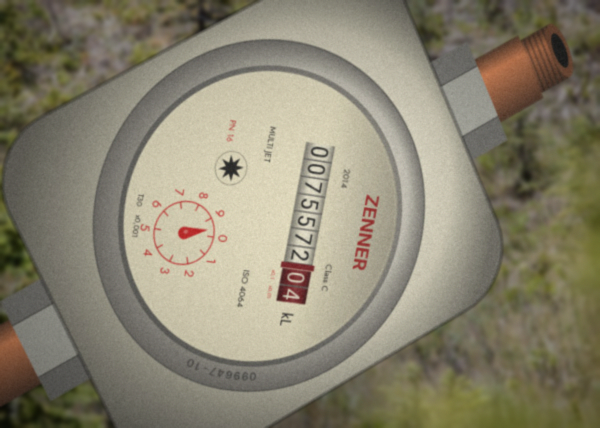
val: 75572.039 (kL)
